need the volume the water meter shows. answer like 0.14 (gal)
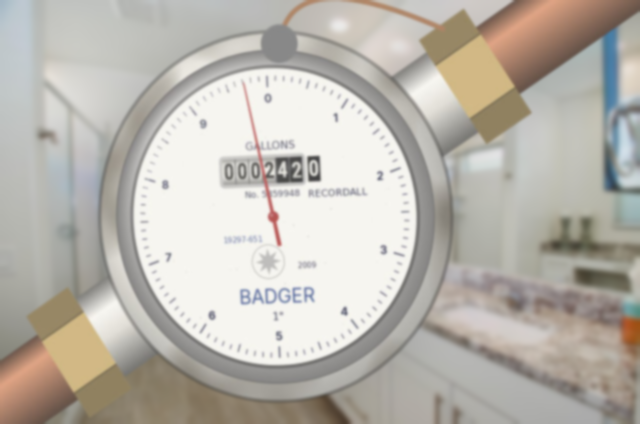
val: 2419.7 (gal)
